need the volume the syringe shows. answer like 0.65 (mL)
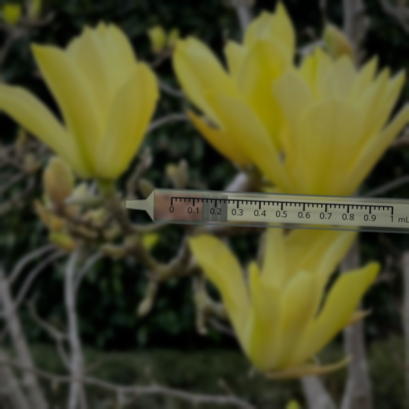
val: 0.14 (mL)
